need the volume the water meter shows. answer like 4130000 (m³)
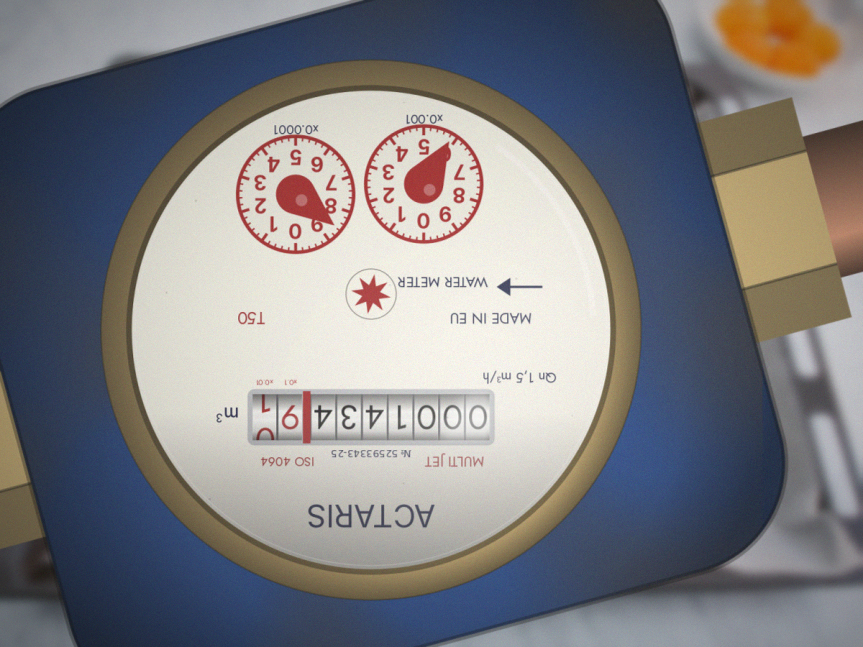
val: 1434.9058 (m³)
